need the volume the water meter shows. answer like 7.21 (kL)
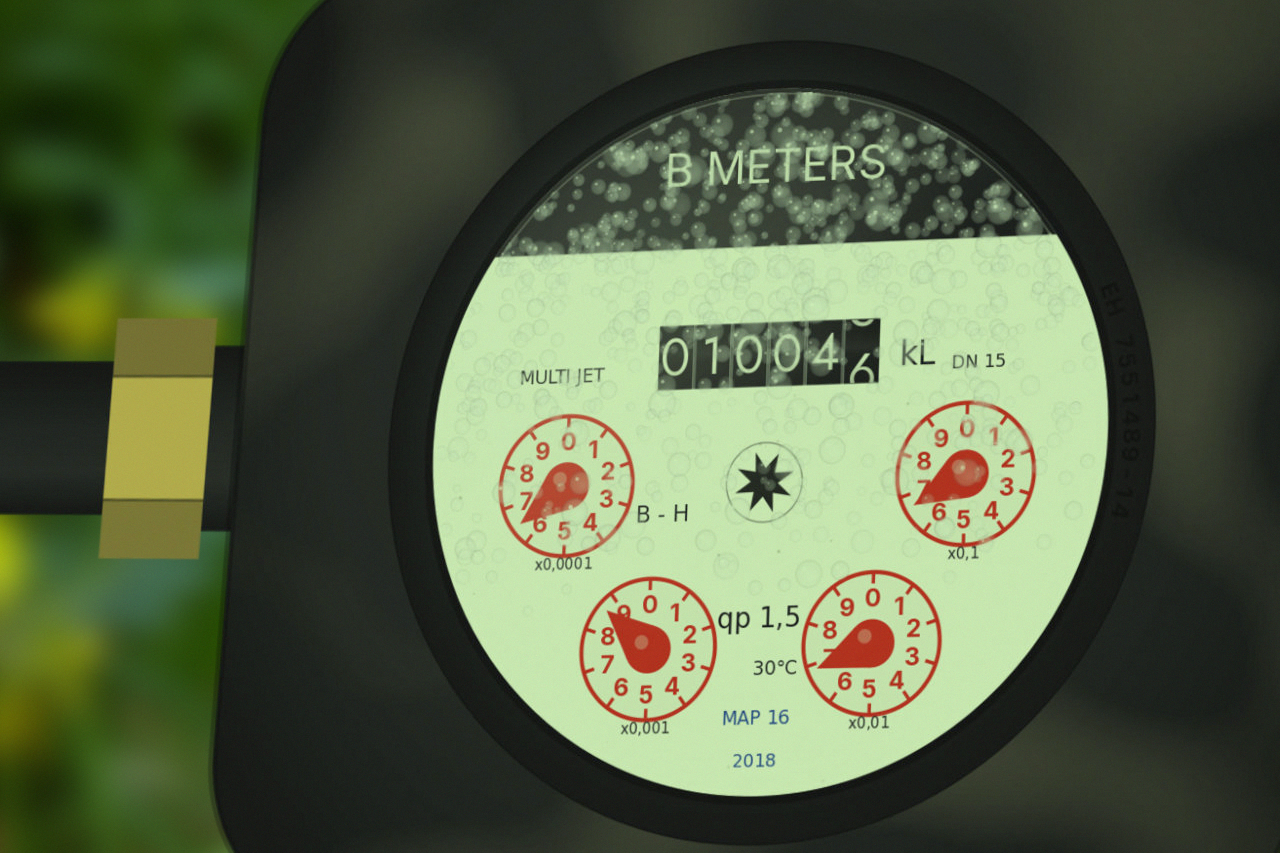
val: 10045.6686 (kL)
